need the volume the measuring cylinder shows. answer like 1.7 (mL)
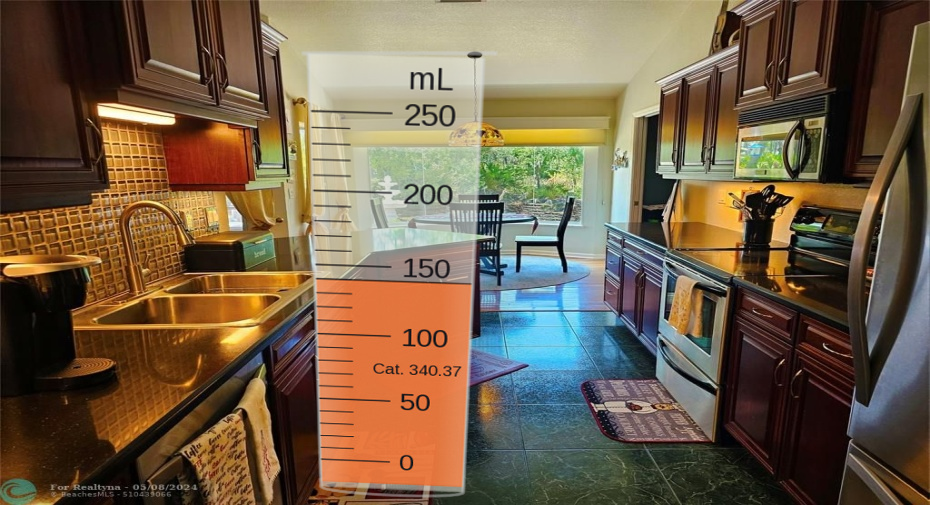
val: 140 (mL)
